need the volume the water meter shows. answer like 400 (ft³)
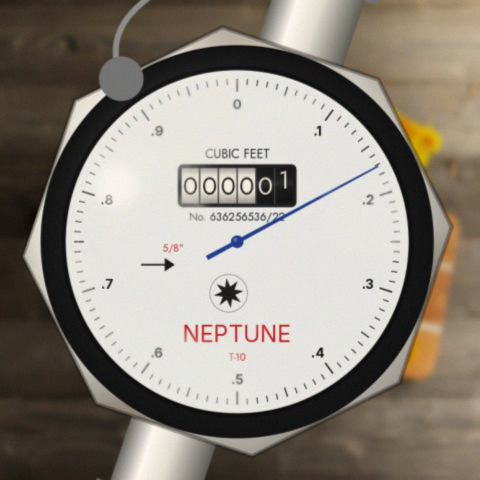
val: 1.17 (ft³)
